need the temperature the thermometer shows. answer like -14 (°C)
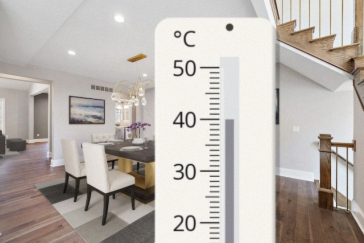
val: 40 (°C)
